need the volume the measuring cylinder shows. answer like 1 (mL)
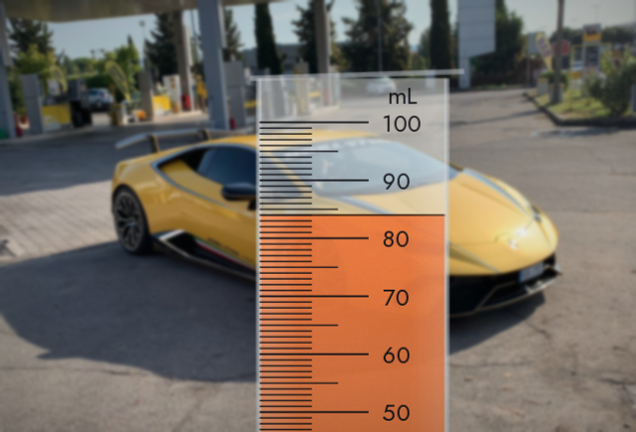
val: 84 (mL)
